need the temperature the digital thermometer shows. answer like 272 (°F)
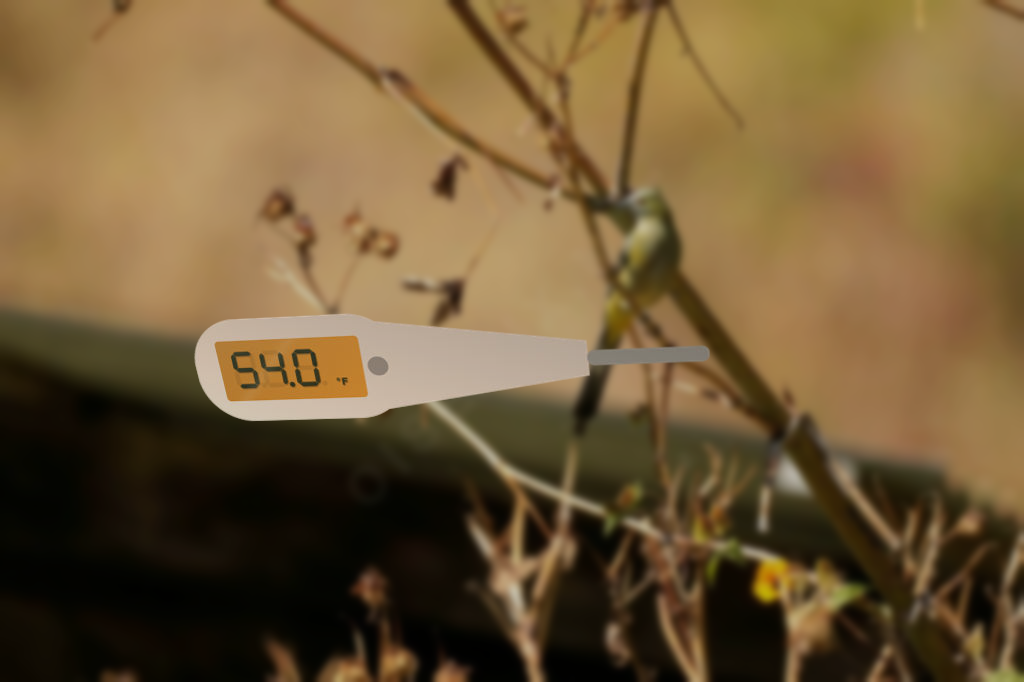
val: 54.0 (°F)
